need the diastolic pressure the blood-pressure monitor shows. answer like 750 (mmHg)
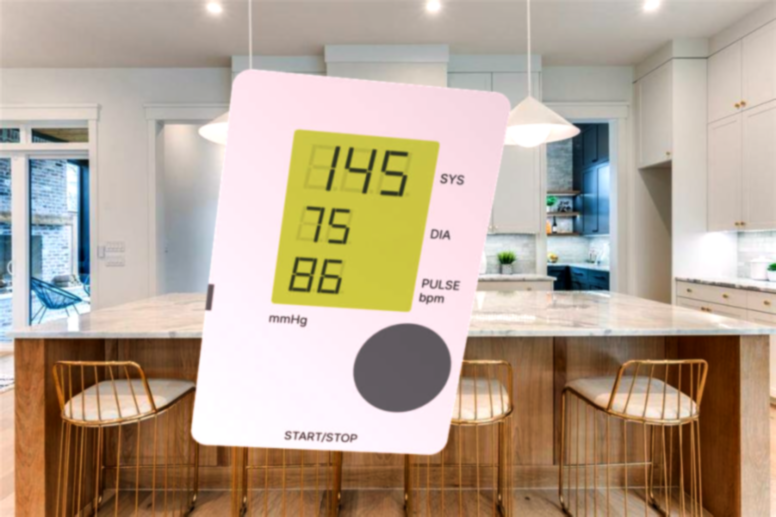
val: 75 (mmHg)
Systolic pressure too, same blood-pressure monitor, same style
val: 145 (mmHg)
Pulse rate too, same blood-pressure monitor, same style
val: 86 (bpm)
